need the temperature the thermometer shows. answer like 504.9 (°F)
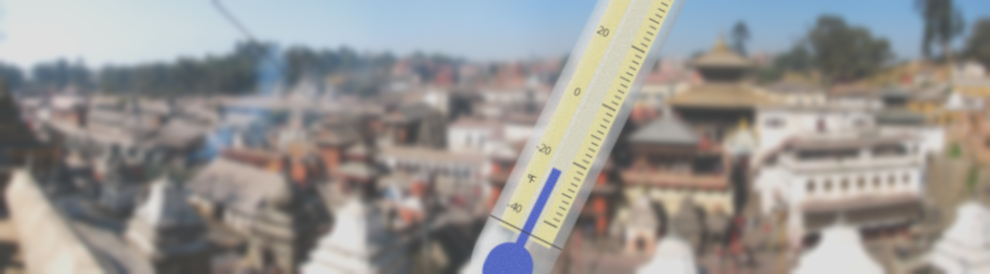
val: -24 (°F)
